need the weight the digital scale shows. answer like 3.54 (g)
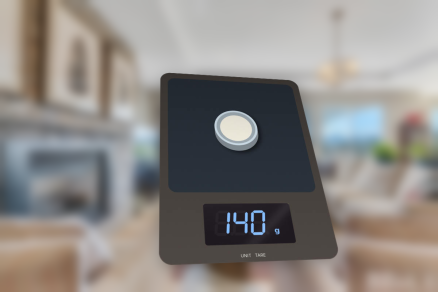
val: 140 (g)
